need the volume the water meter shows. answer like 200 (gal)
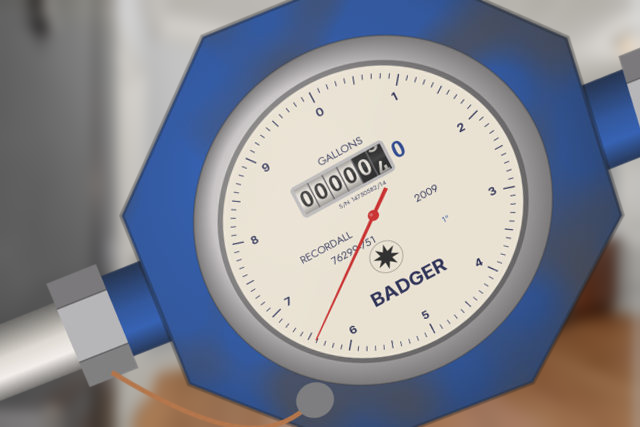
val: 36.4 (gal)
